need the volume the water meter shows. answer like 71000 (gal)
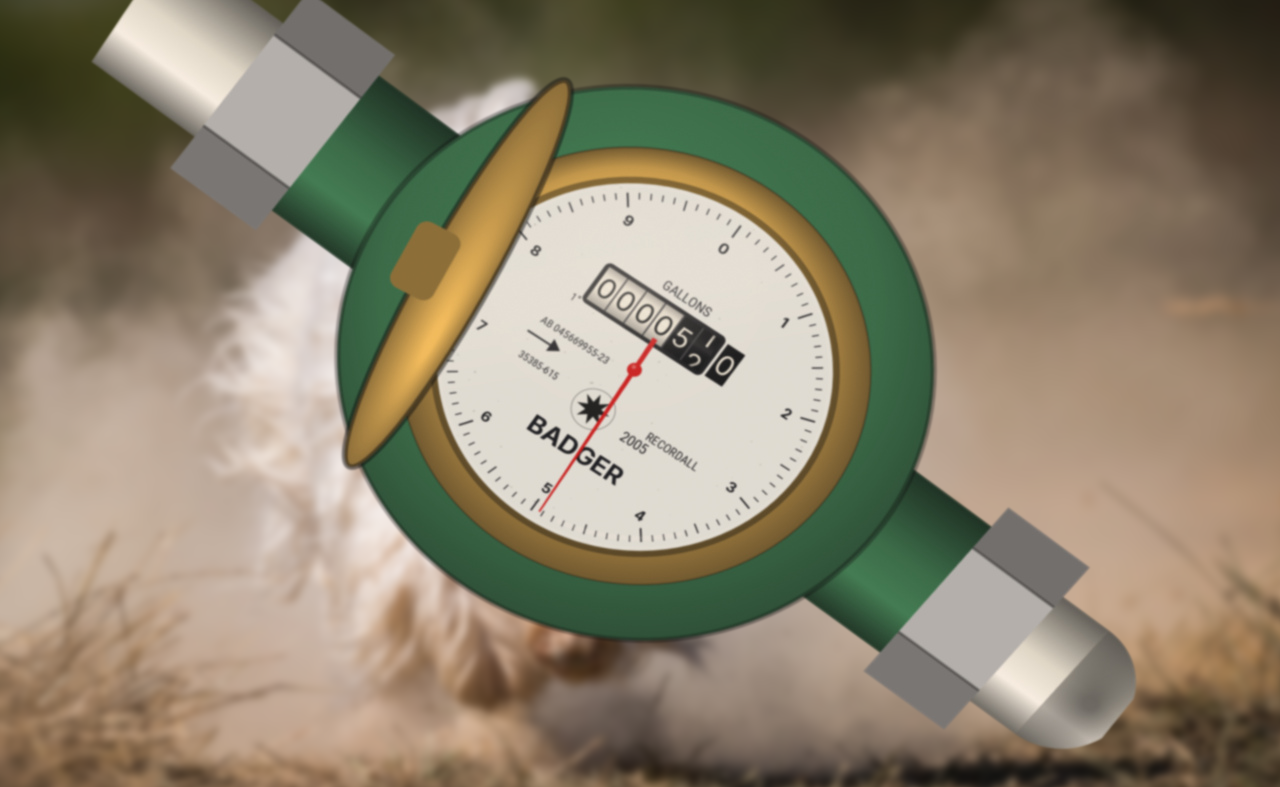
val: 514.9 (gal)
